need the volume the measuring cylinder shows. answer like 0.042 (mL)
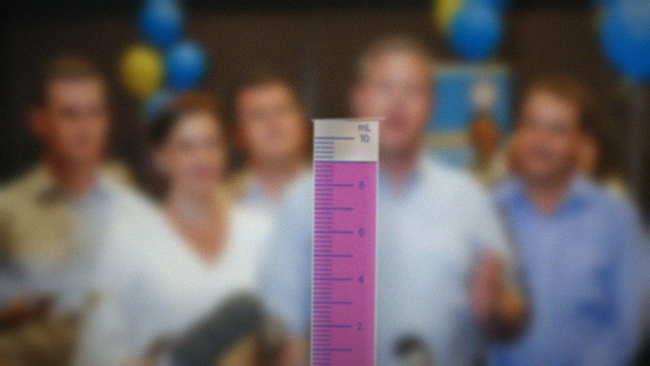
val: 9 (mL)
